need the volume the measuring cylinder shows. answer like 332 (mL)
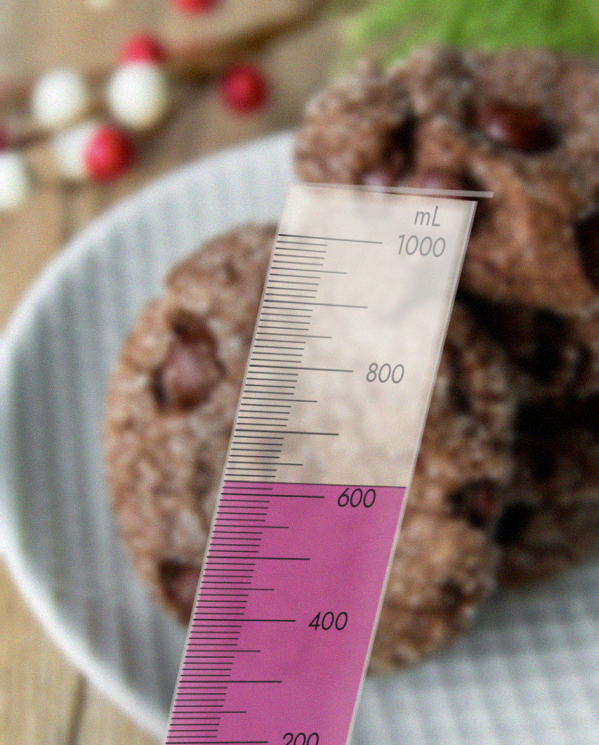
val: 620 (mL)
